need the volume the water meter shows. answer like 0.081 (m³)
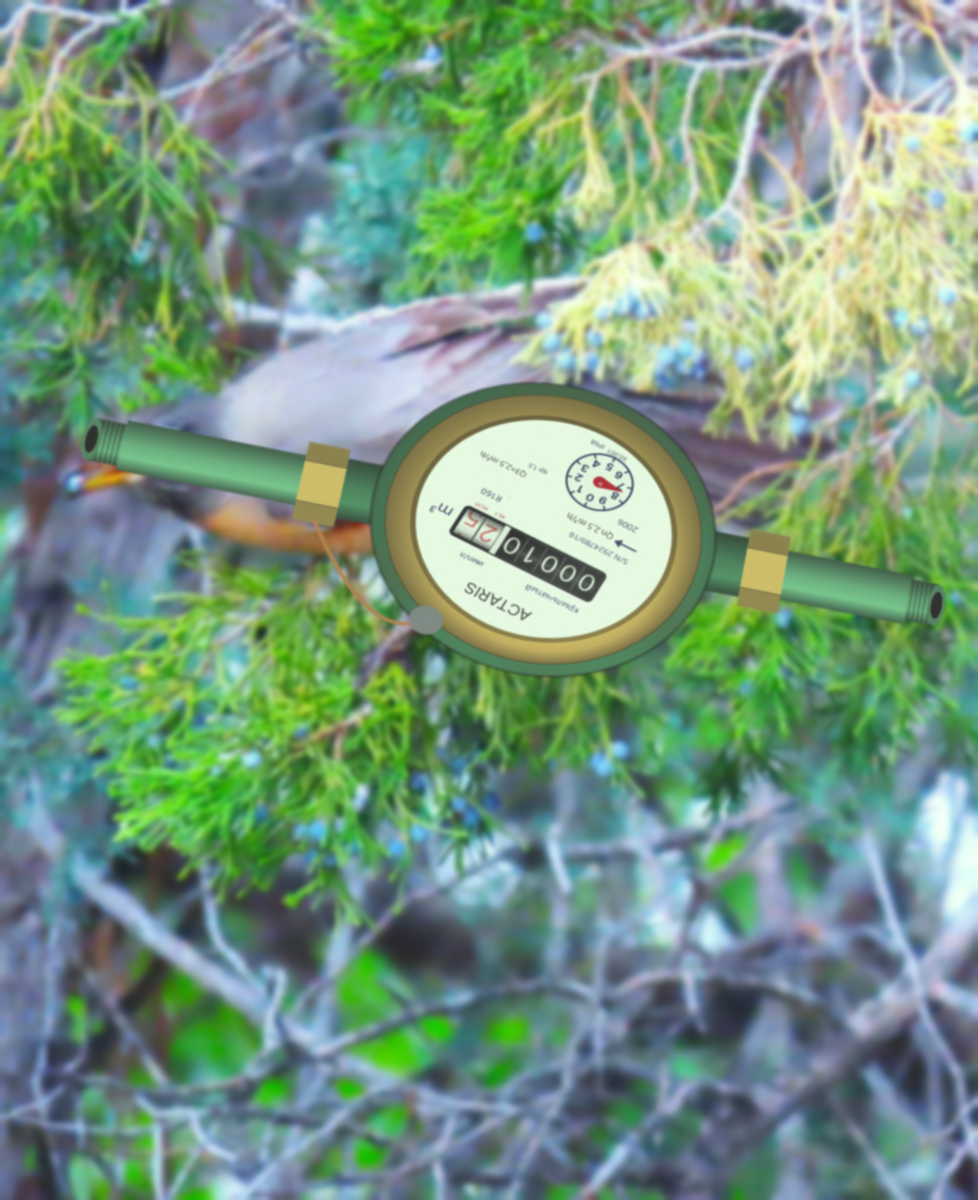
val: 10.247 (m³)
